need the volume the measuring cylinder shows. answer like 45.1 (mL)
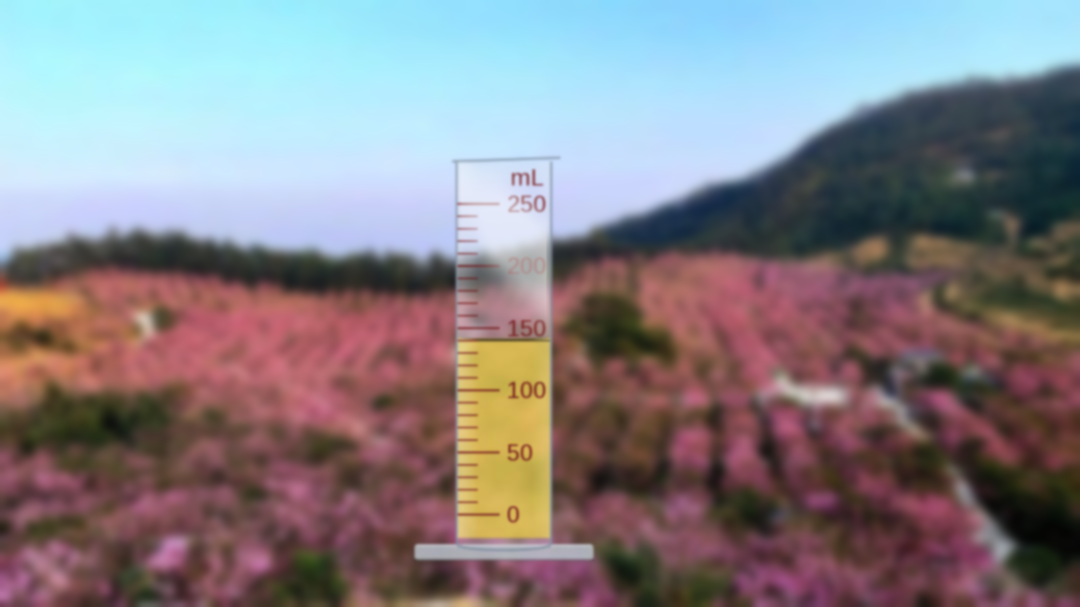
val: 140 (mL)
